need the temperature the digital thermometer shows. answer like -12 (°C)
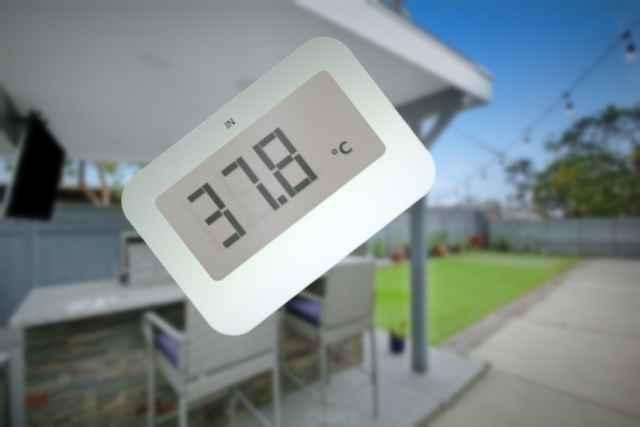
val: 37.8 (°C)
